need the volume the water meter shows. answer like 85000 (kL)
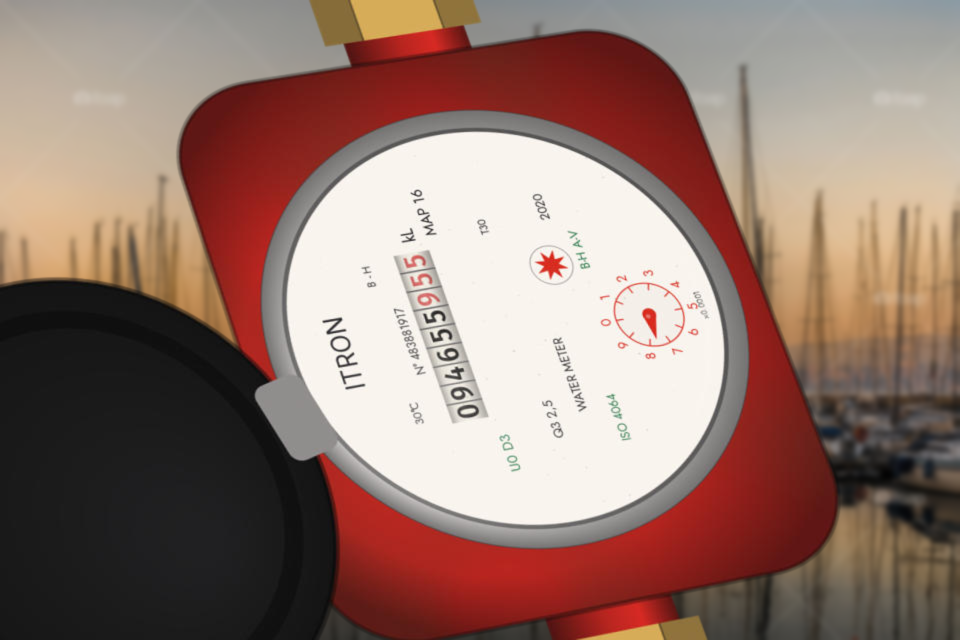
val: 94655.9557 (kL)
